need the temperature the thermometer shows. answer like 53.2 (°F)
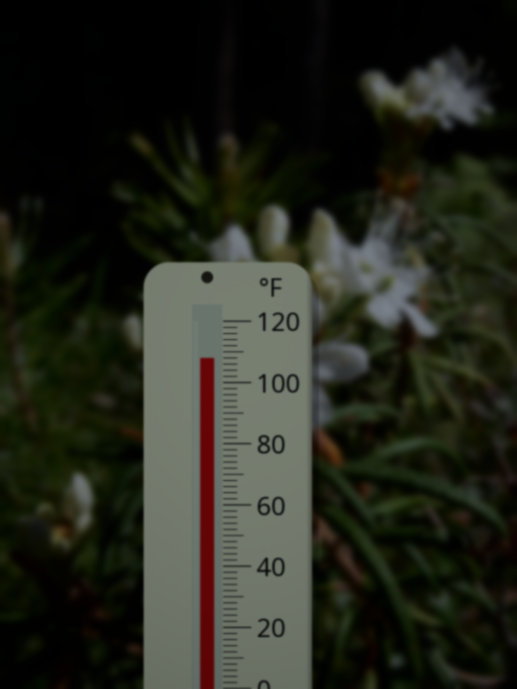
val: 108 (°F)
